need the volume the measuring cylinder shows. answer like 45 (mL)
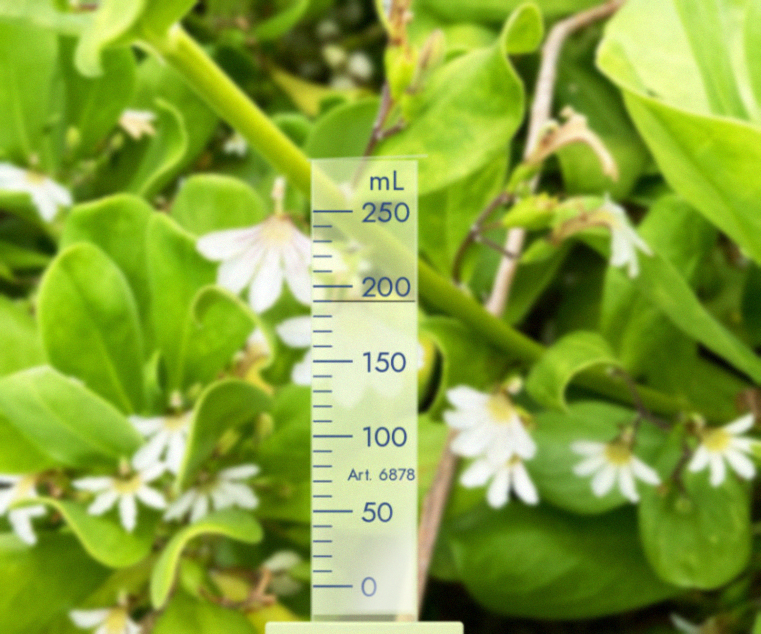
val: 190 (mL)
